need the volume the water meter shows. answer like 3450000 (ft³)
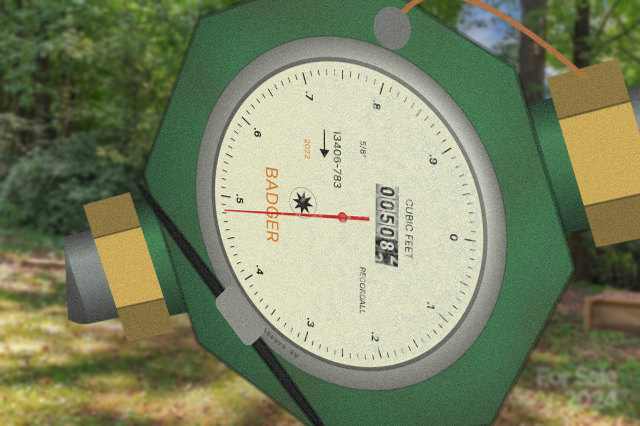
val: 5082.48 (ft³)
